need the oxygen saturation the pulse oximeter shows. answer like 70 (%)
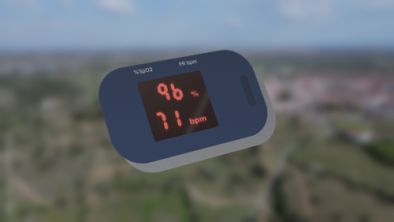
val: 96 (%)
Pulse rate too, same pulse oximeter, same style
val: 71 (bpm)
